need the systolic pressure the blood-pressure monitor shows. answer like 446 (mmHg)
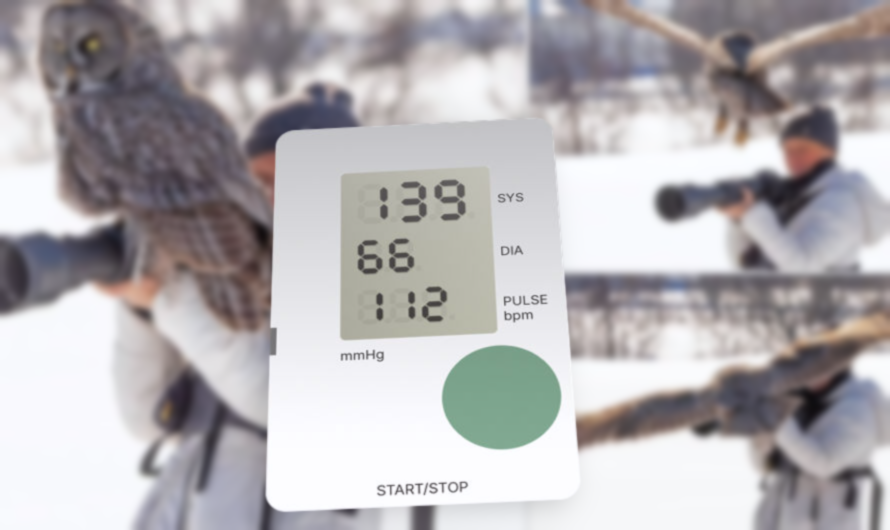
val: 139 (mmHg)
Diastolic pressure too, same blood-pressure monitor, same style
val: 66 (mmHg)
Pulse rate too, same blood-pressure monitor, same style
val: 112 (bpm)
